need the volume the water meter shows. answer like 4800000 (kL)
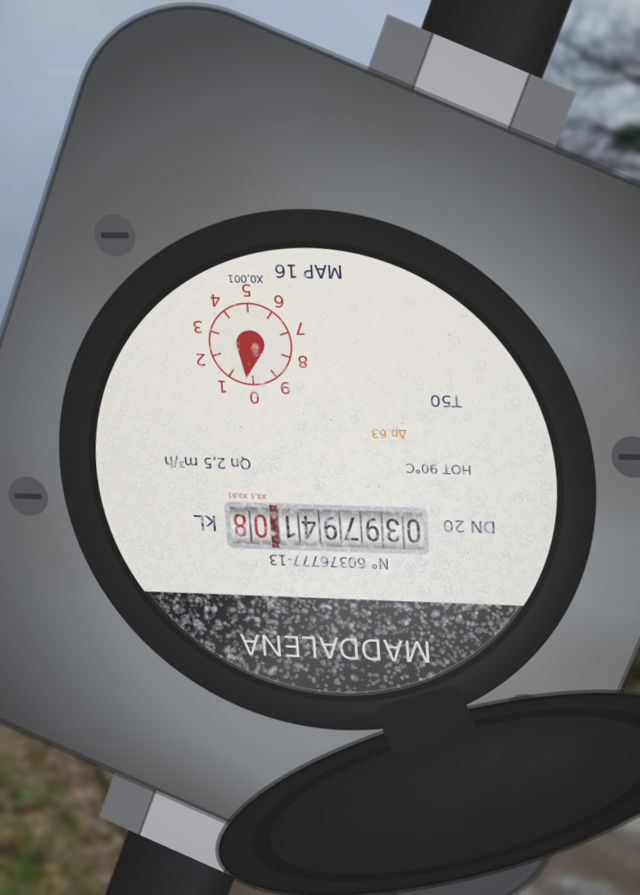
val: 397941.080 (kL)
